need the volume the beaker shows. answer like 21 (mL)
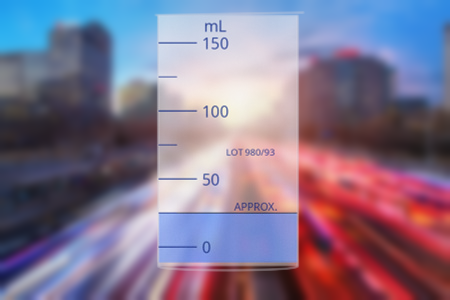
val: 25 (mL)
